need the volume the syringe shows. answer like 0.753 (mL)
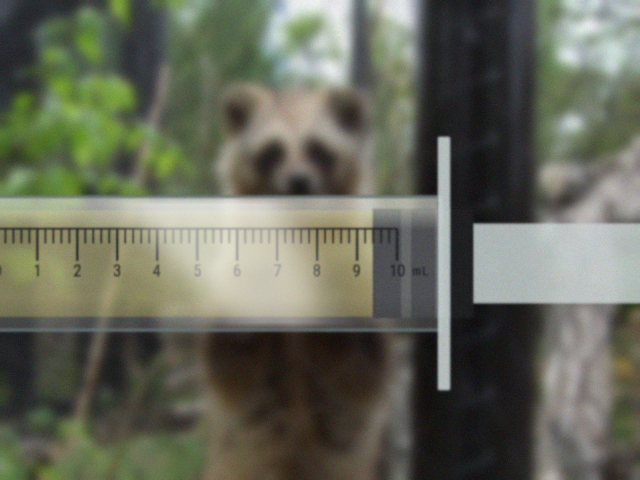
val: 9.4 (mL)
